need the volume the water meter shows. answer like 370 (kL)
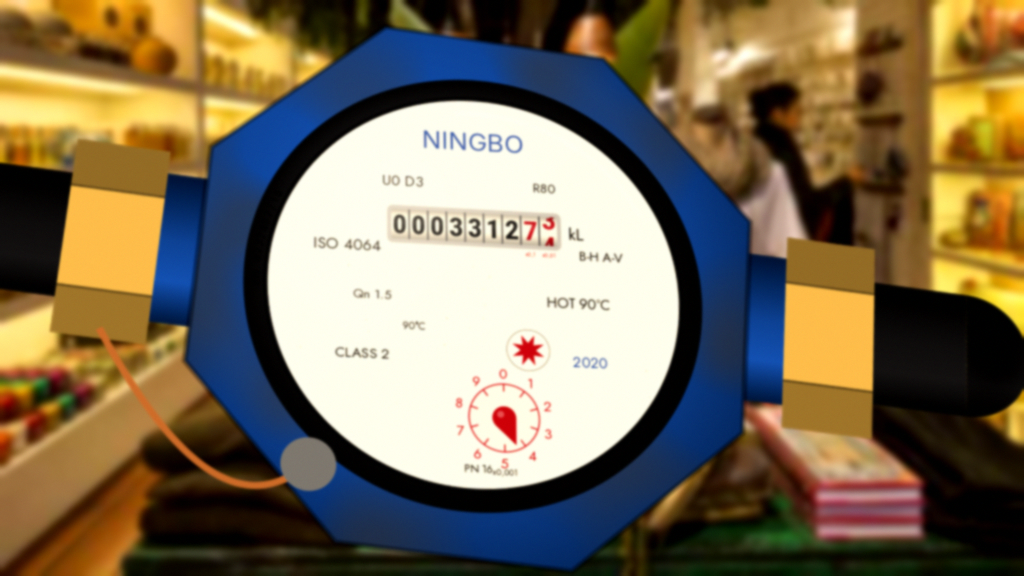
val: 3312.734 (kL)
